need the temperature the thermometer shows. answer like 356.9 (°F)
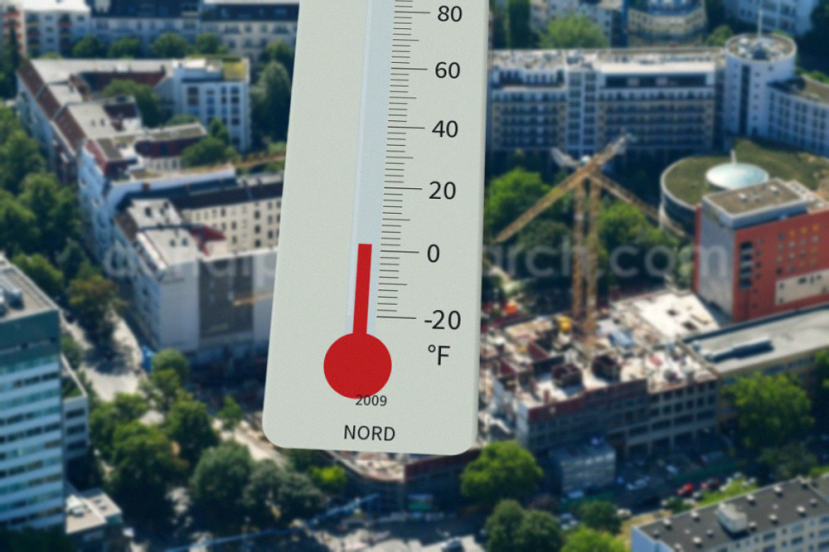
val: 2 (°F)
